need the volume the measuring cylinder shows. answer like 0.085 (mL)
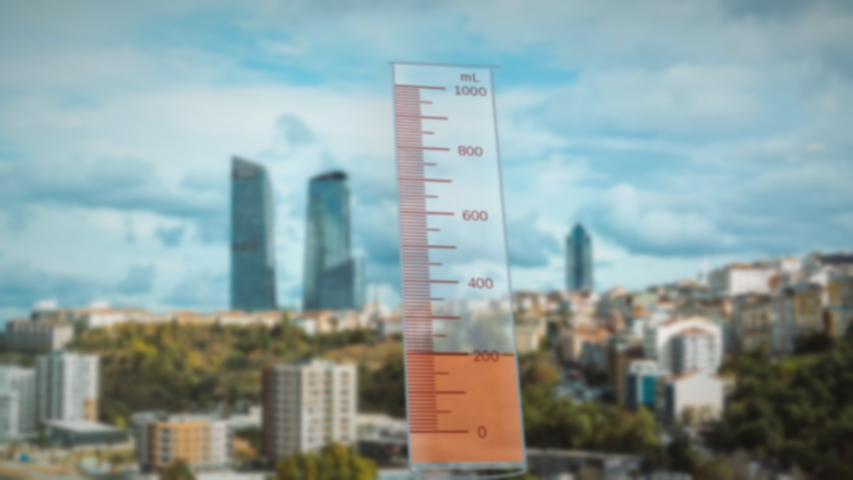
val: 200 (mL)
